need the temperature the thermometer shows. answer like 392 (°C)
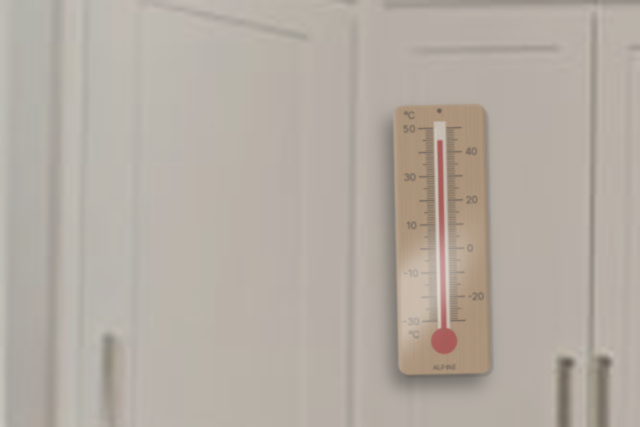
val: 45 (°C)
